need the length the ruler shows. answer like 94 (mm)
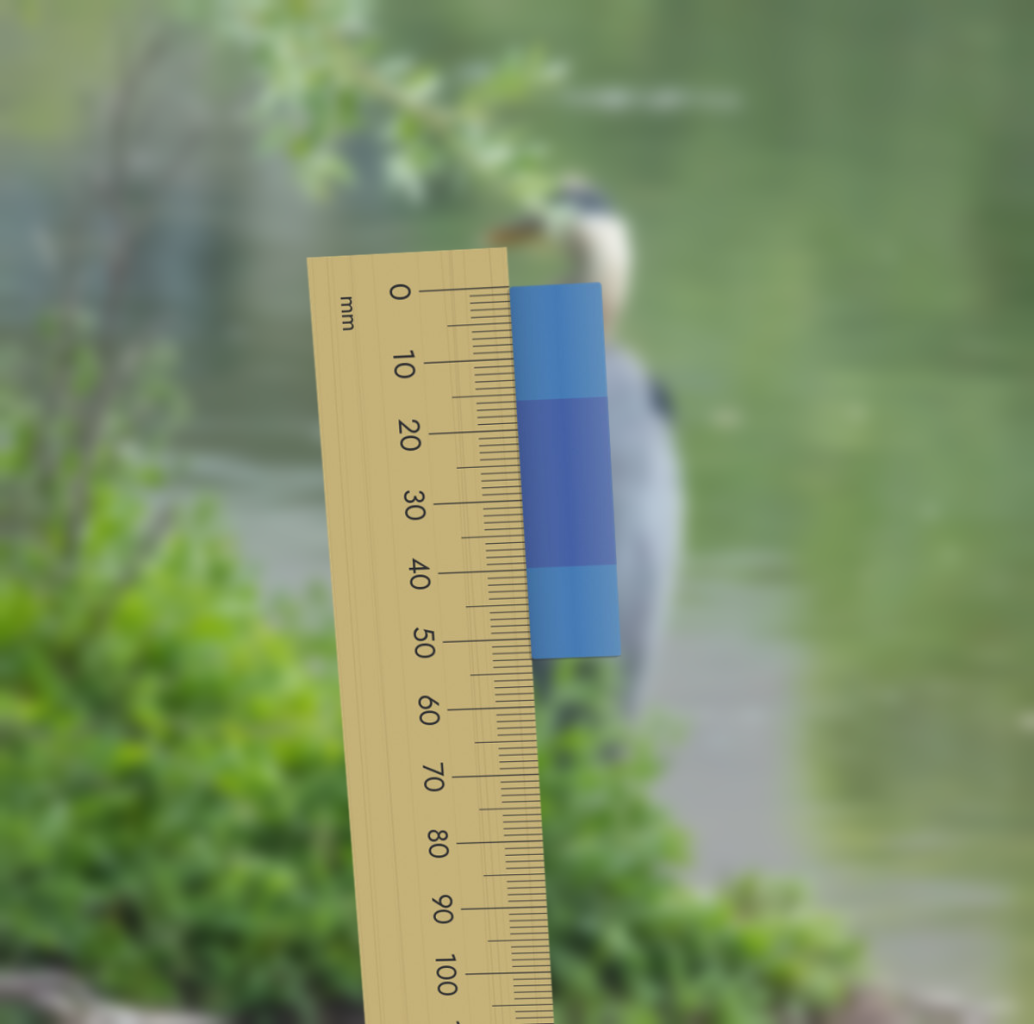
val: 53 (mm)
